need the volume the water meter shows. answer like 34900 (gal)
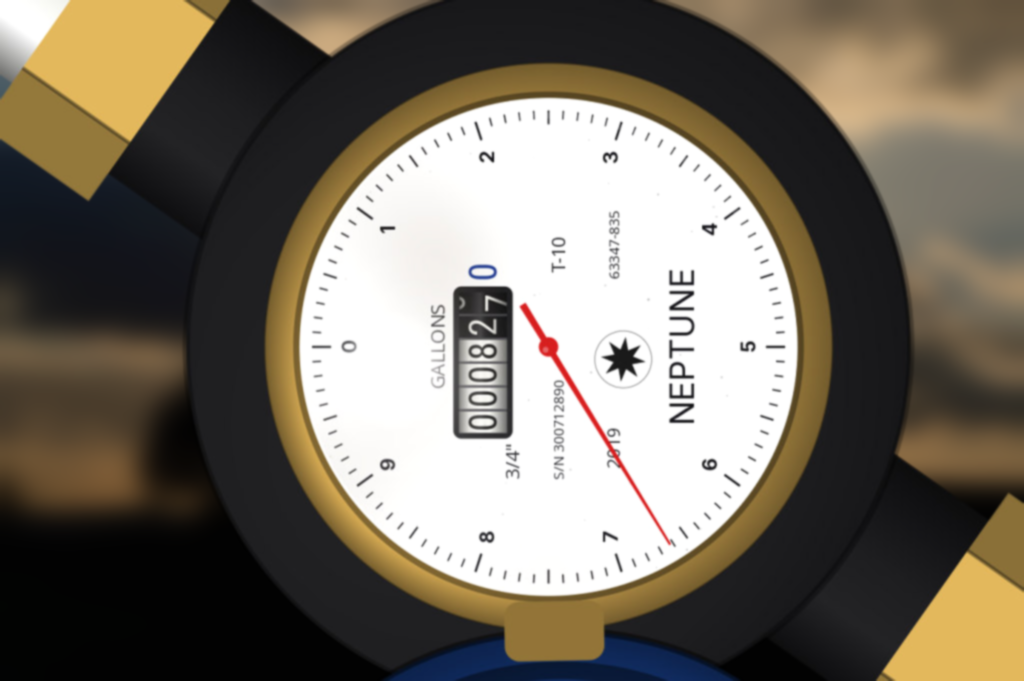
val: 8266.6 (gal)
